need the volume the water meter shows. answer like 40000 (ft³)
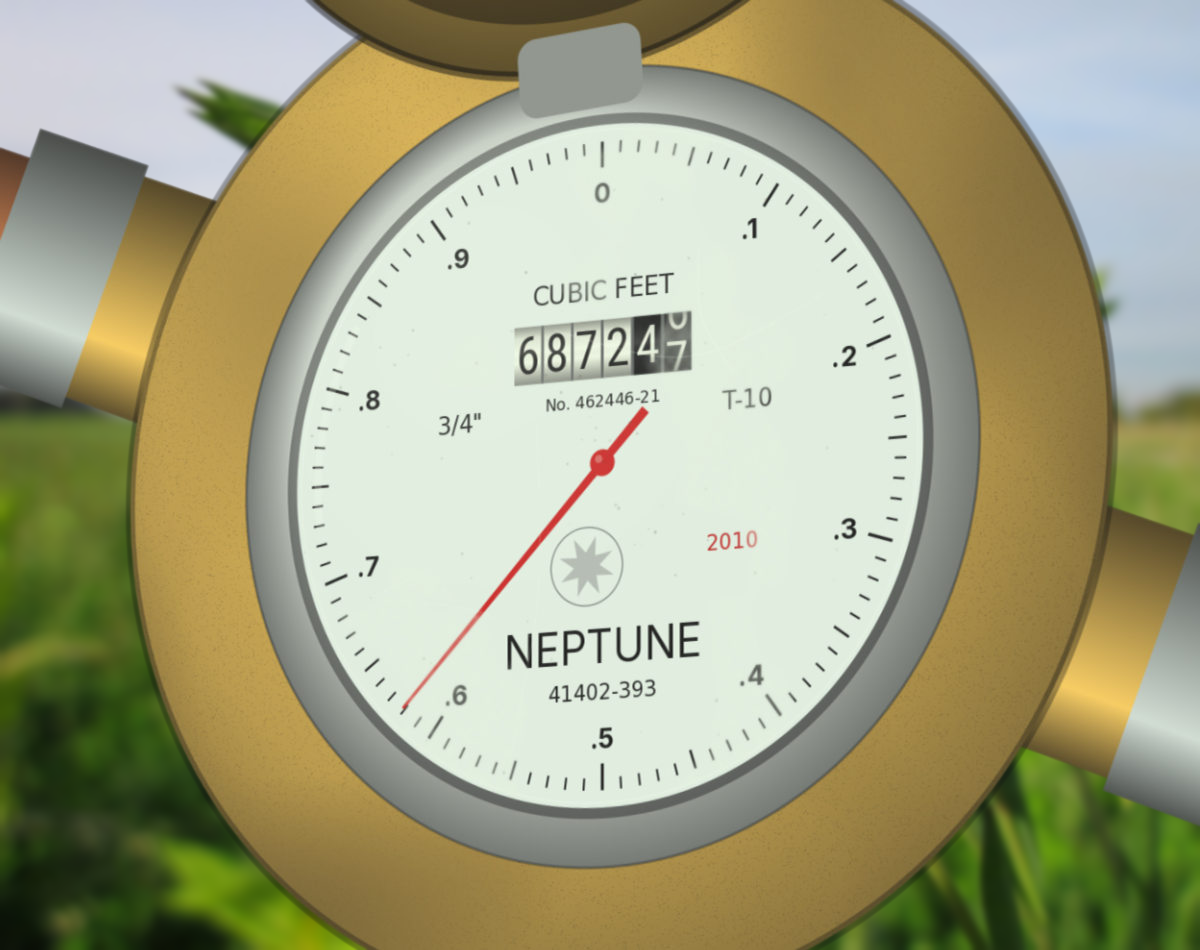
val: 687246.62 (ft³)
